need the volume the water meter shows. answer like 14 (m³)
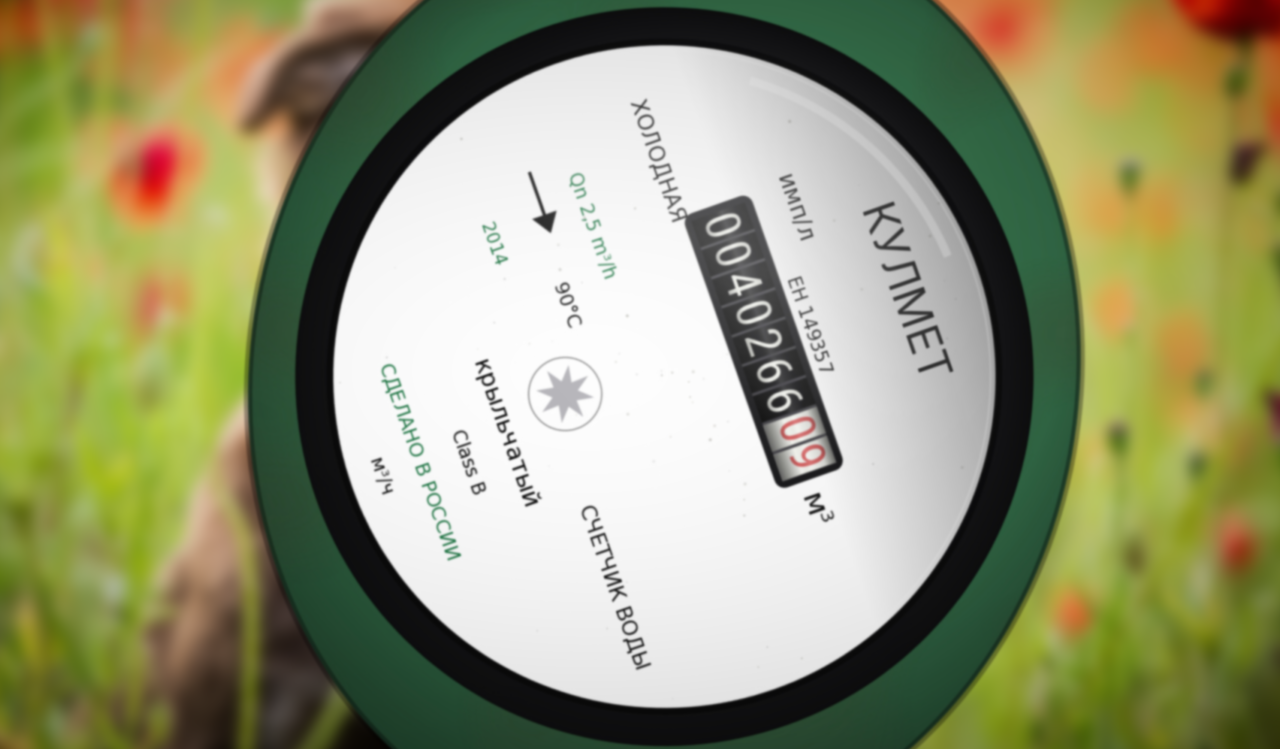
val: 40266.09 (m³)
